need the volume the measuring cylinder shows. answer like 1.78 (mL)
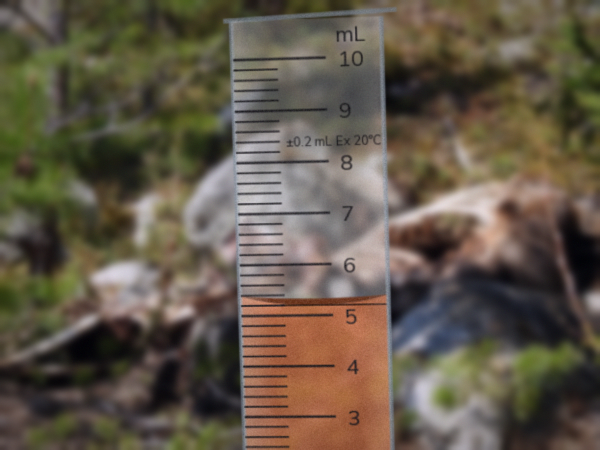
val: 5.2 (mL)
